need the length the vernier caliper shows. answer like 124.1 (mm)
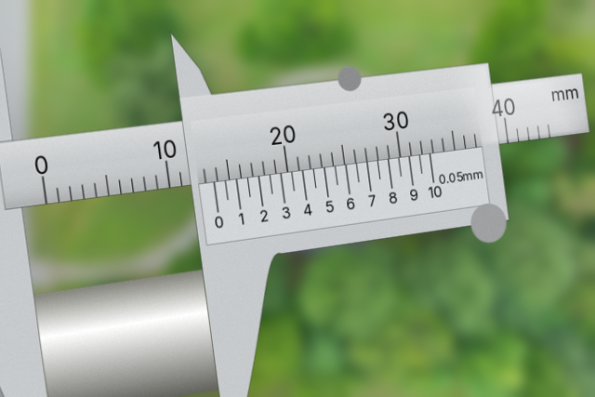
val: 13.7 (mm)
